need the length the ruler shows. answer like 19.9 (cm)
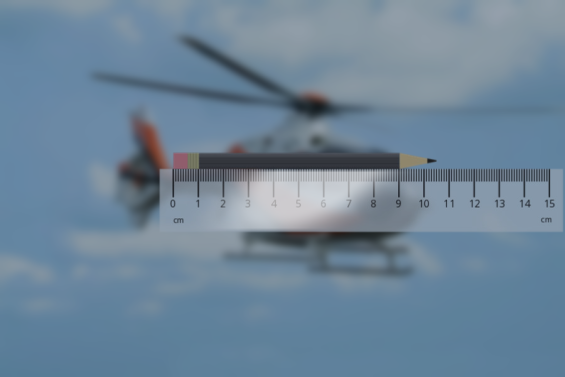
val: 10.5 (cm)
